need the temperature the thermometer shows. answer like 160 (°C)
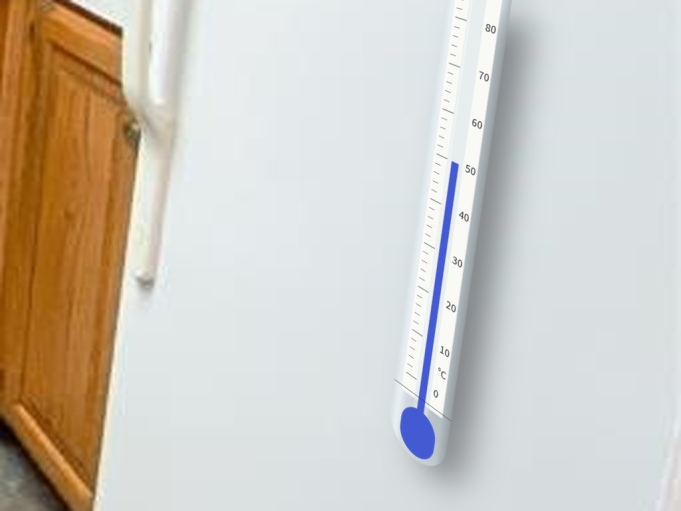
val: 50 (°C)
